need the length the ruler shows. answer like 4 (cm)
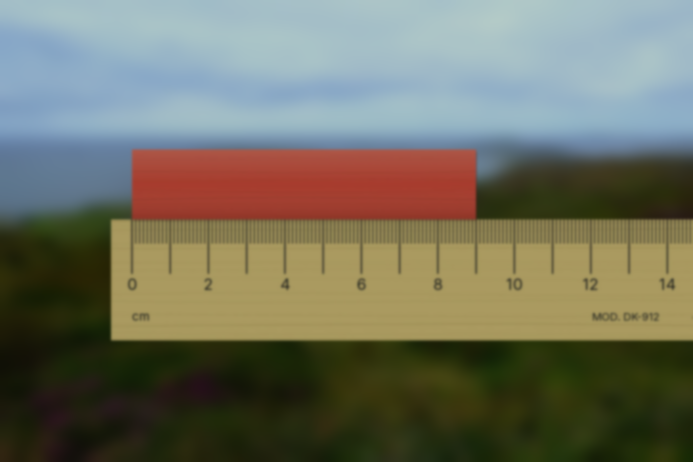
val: 9 (cm)
